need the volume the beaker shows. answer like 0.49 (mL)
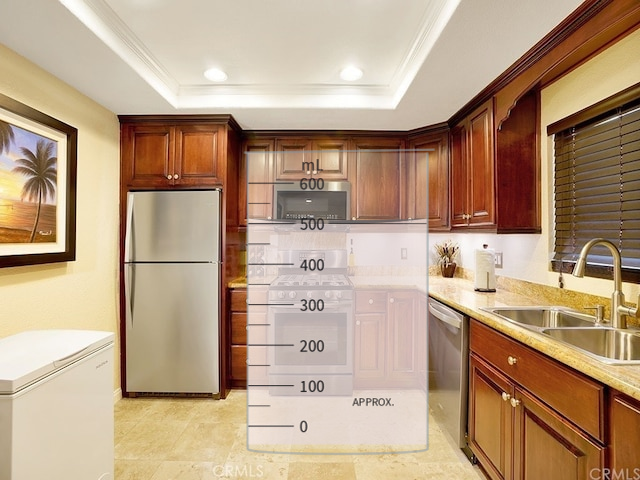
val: 500 (mL)
